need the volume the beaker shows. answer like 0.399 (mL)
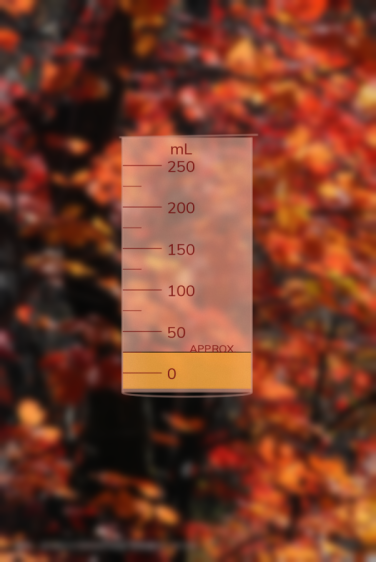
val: 25 (mL)
